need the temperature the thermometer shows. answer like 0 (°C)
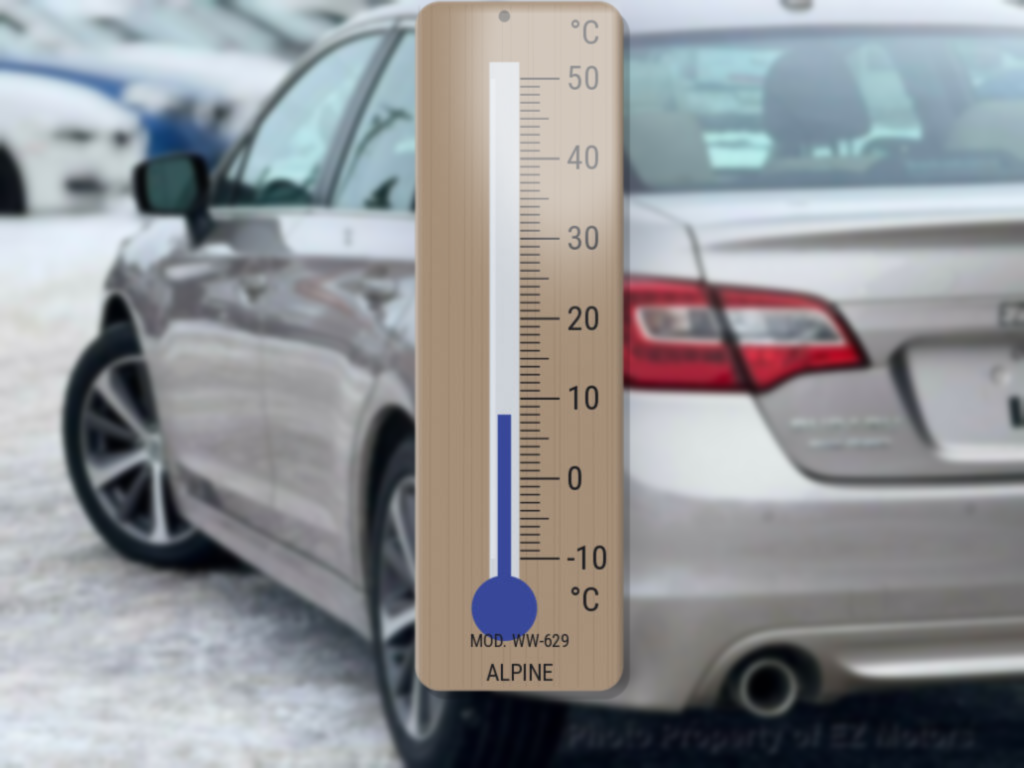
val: 8 (°C)
